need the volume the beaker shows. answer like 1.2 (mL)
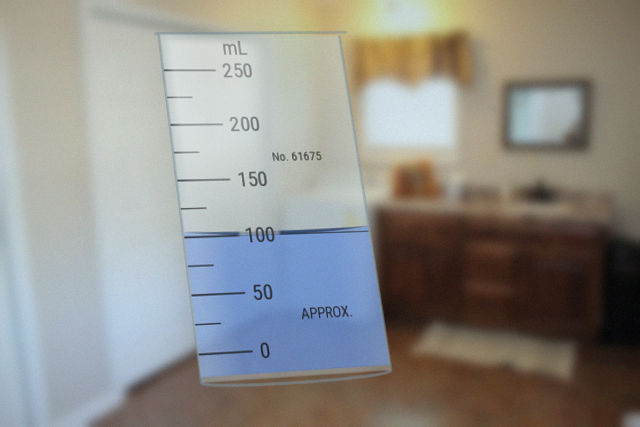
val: 100 (mL)
